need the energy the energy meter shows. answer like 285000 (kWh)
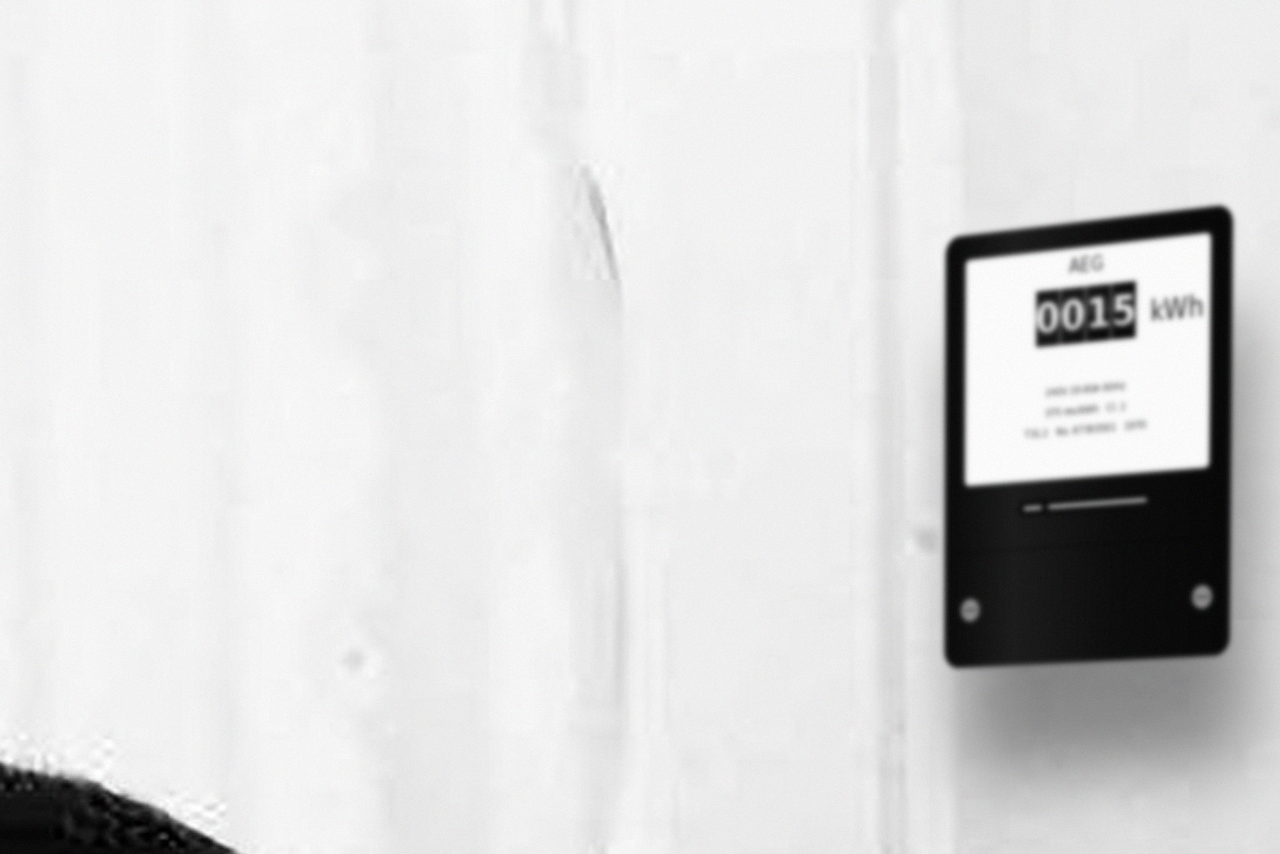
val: 15 (kWh)
